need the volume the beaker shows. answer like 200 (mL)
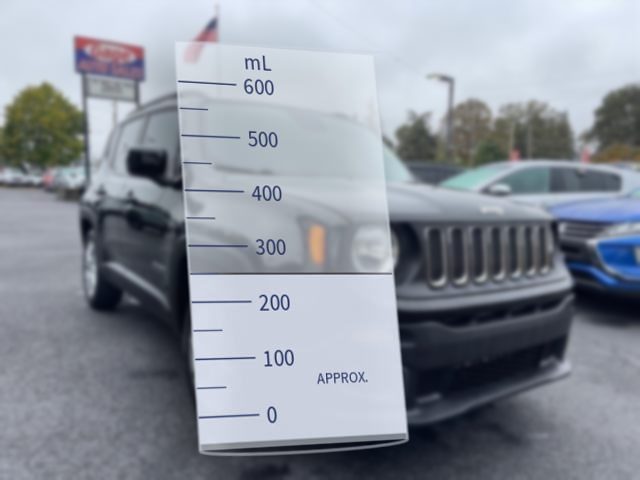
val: 250 (mL)
